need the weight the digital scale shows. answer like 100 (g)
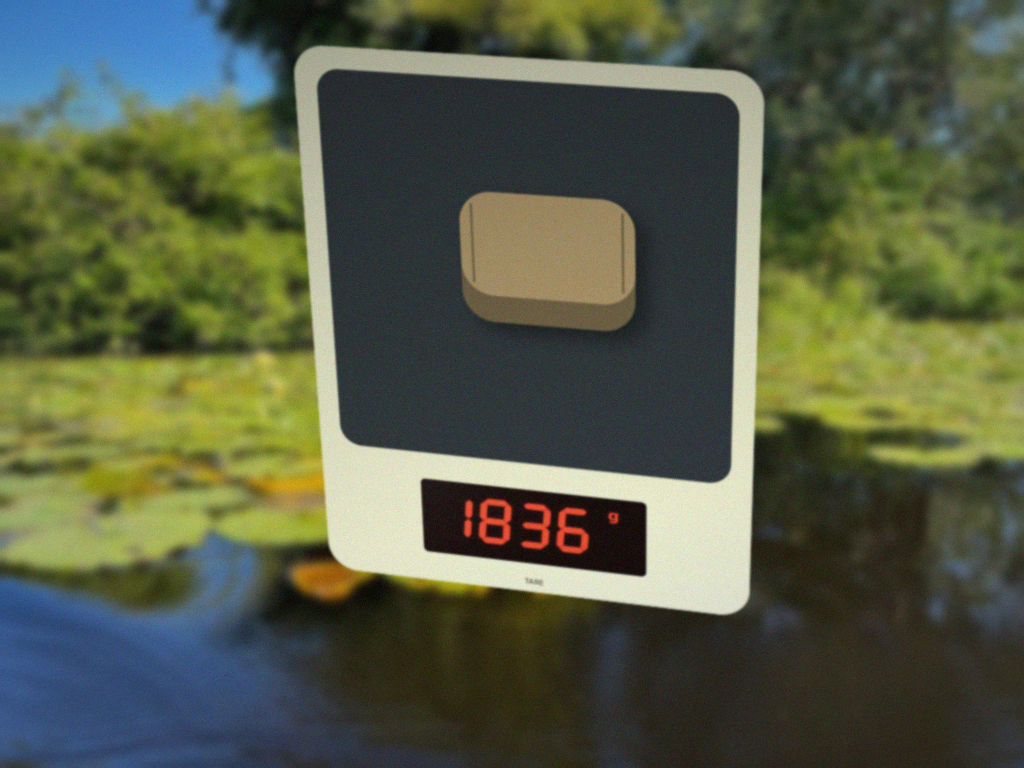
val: 1836 (g)
